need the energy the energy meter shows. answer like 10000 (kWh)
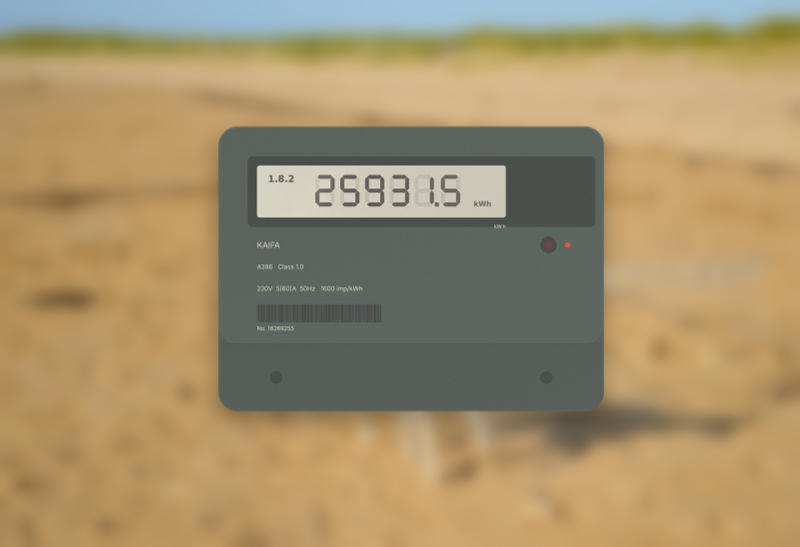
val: 25931.5 (kWh)
